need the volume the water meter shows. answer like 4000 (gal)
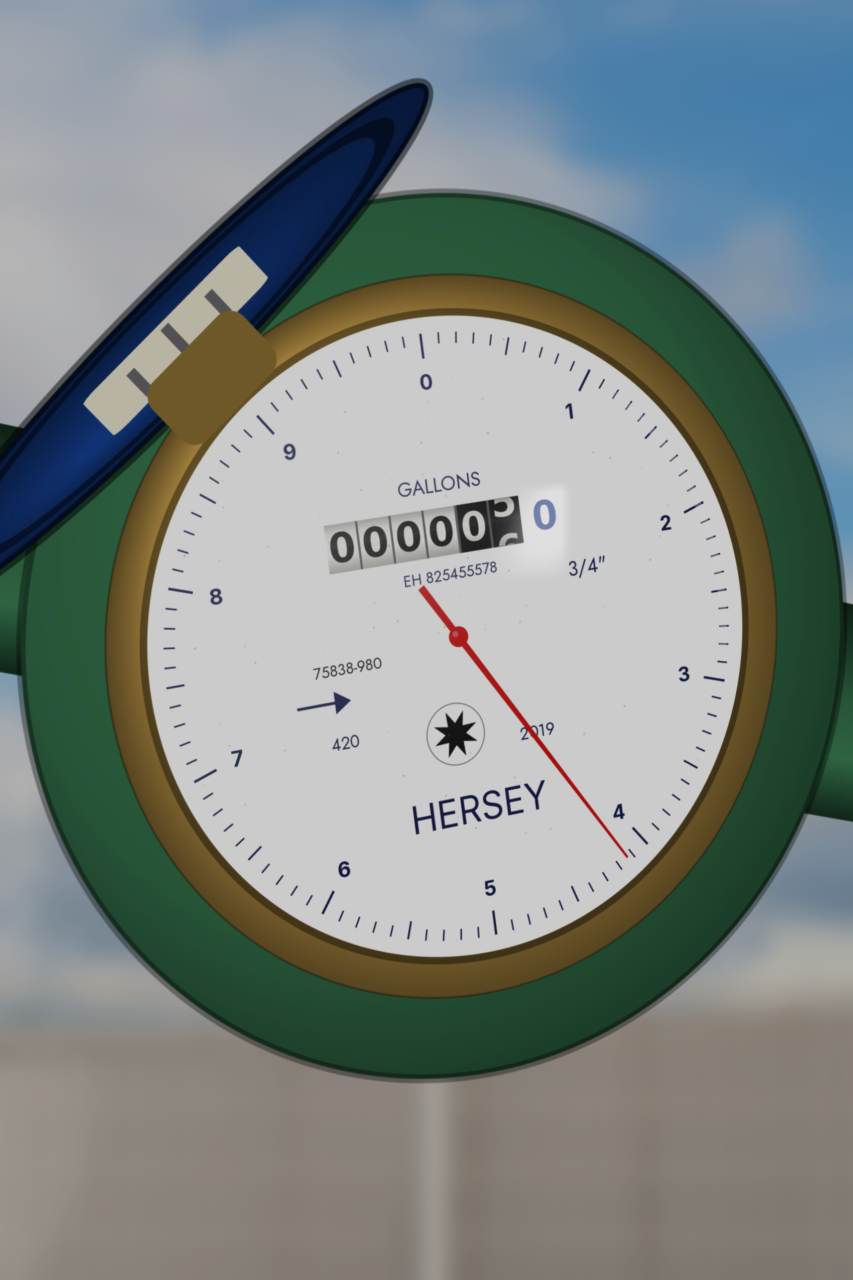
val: 54.1 (gal)
